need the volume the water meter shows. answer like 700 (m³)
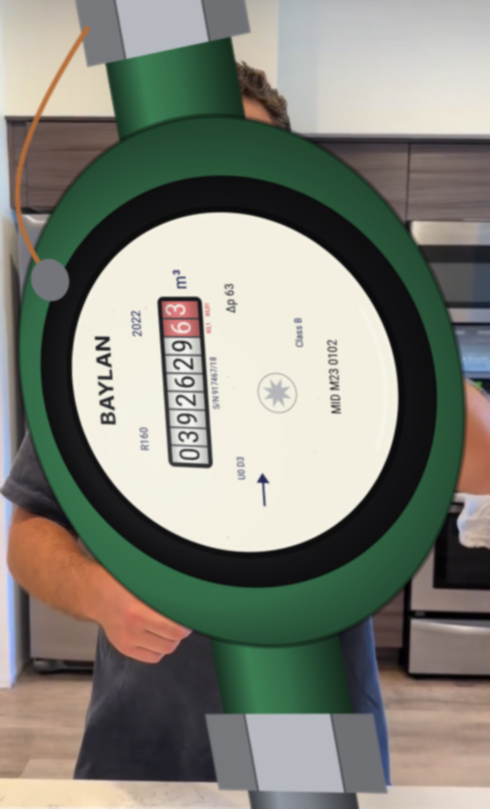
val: 392629.63 (m³)
